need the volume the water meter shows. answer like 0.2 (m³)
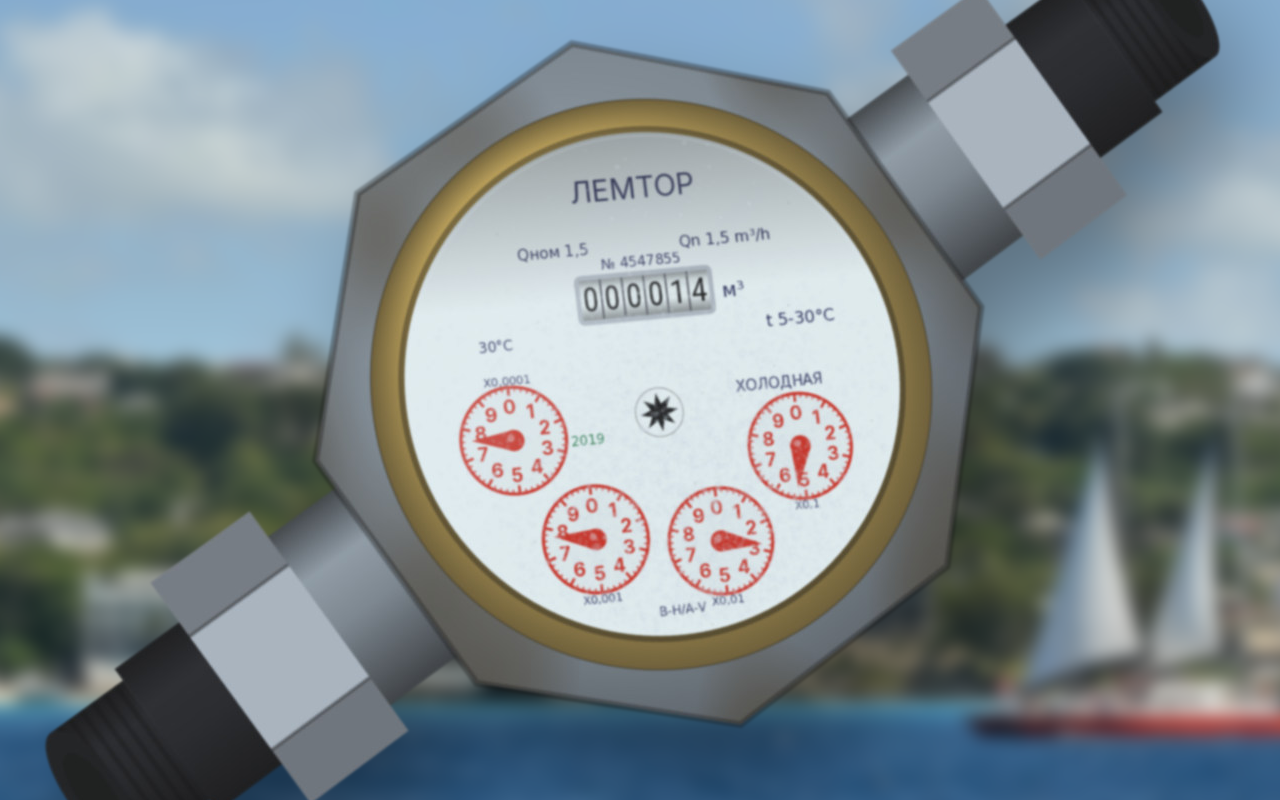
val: 14.5277 (m³)
